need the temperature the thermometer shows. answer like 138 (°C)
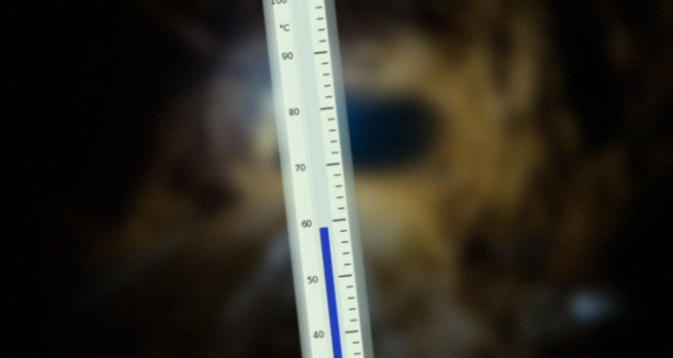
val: 59 (°C)
